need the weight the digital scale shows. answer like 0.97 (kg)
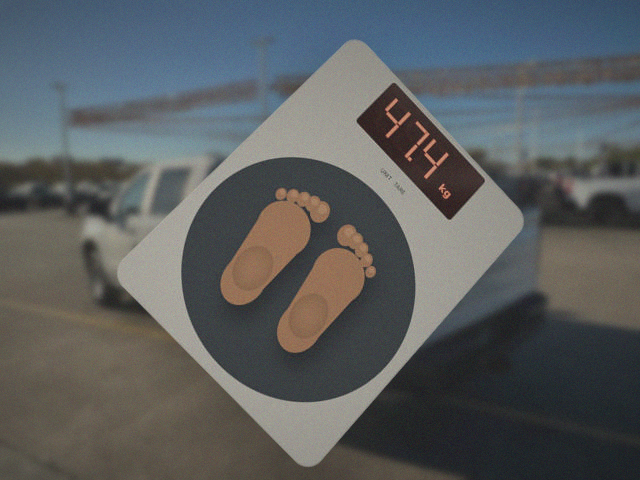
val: 47.4 (kg)
